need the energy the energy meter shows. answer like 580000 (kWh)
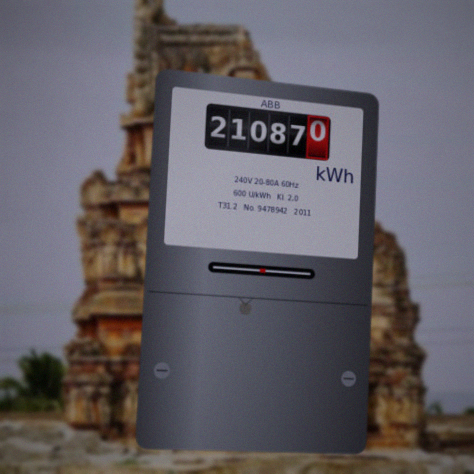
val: 21087.0 (kWh)
